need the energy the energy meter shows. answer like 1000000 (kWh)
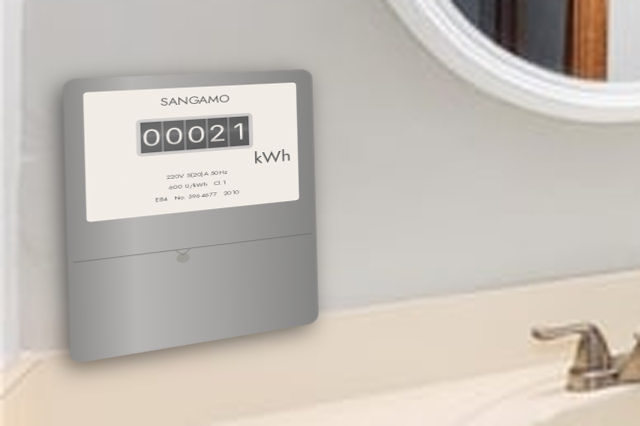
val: 21 (kWh)
